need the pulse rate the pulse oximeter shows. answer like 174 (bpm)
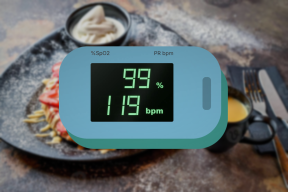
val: 119 (bpm)
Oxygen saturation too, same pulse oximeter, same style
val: 99 (%)
